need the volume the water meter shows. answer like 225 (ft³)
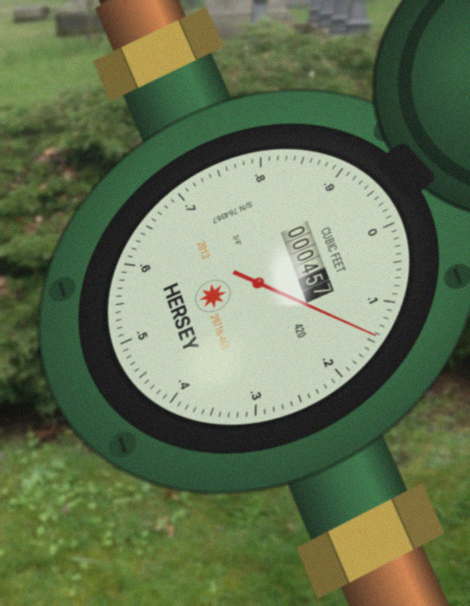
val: 457.14 (ft³)
